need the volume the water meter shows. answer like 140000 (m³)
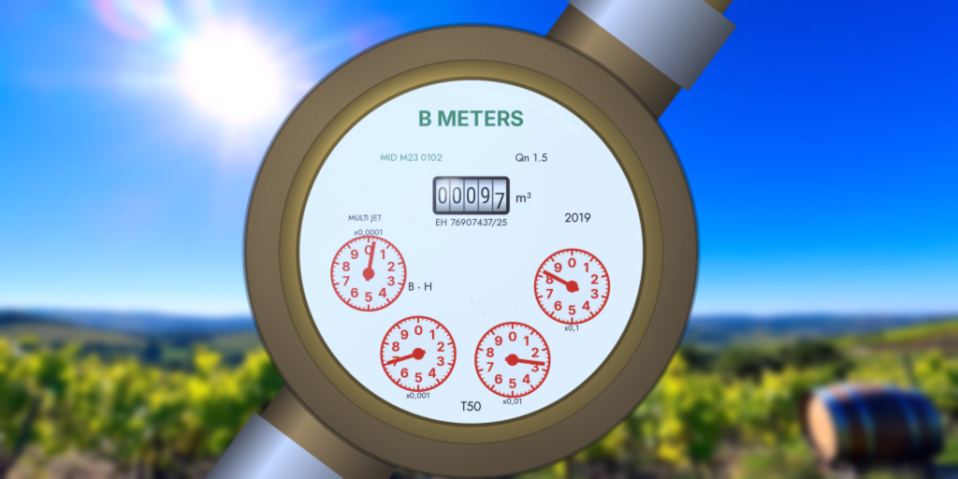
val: 96.8270 (m³)
